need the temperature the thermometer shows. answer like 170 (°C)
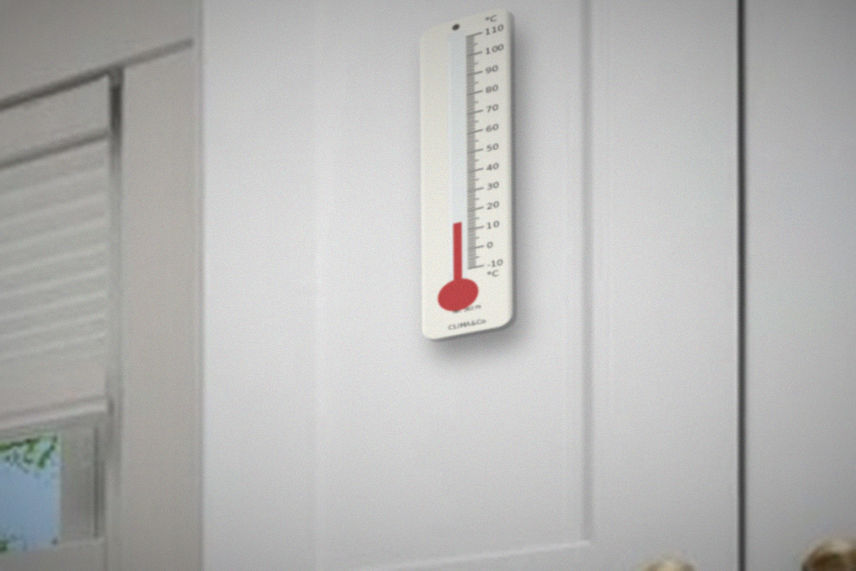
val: 15 (°C)
